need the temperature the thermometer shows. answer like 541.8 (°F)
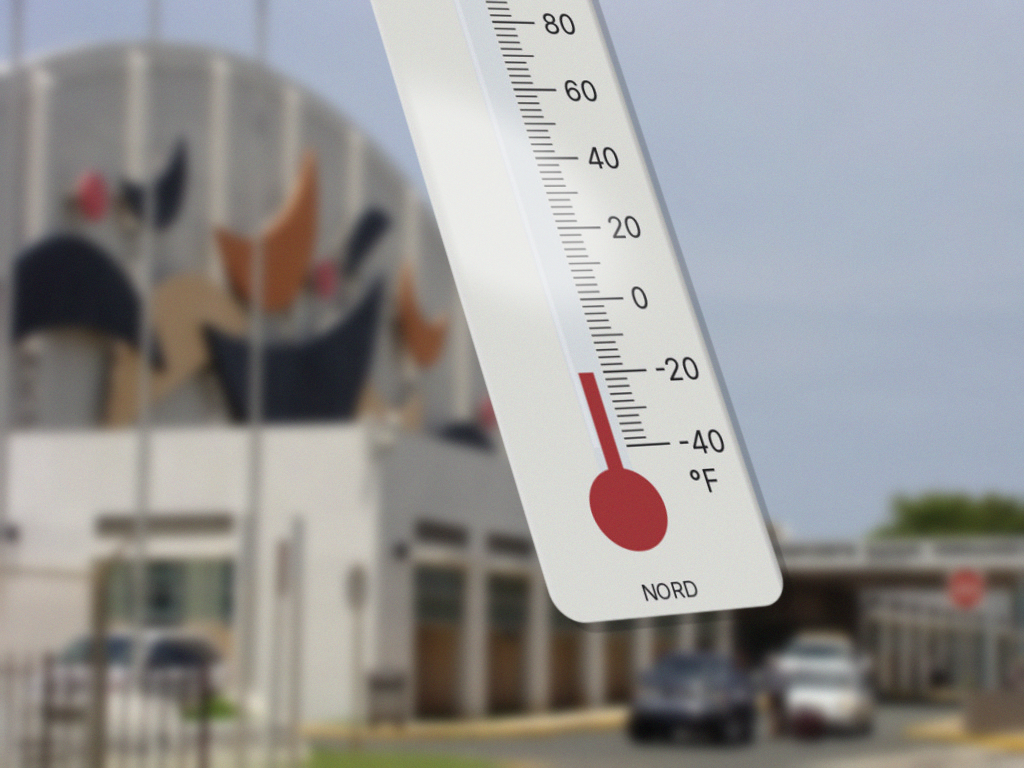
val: -20 (°F)
